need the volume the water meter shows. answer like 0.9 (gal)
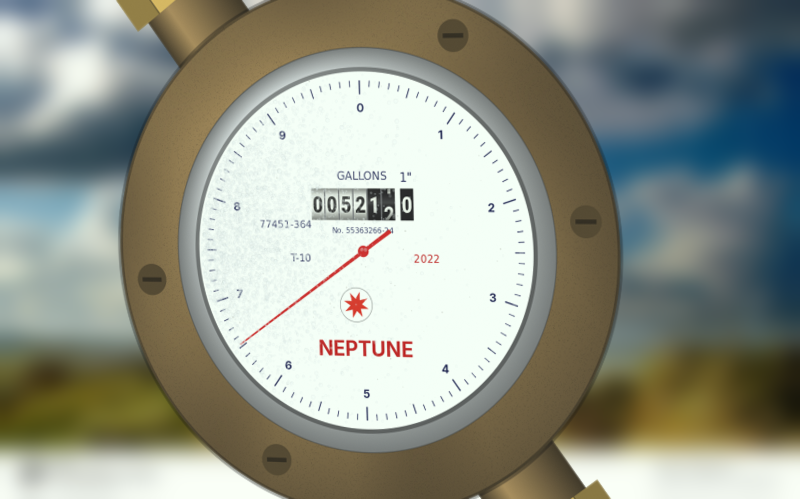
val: 52116.5 (gal)
